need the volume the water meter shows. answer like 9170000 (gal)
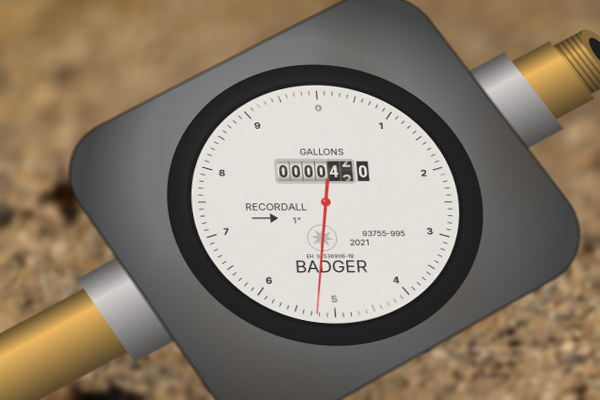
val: 425.2 (gal)
